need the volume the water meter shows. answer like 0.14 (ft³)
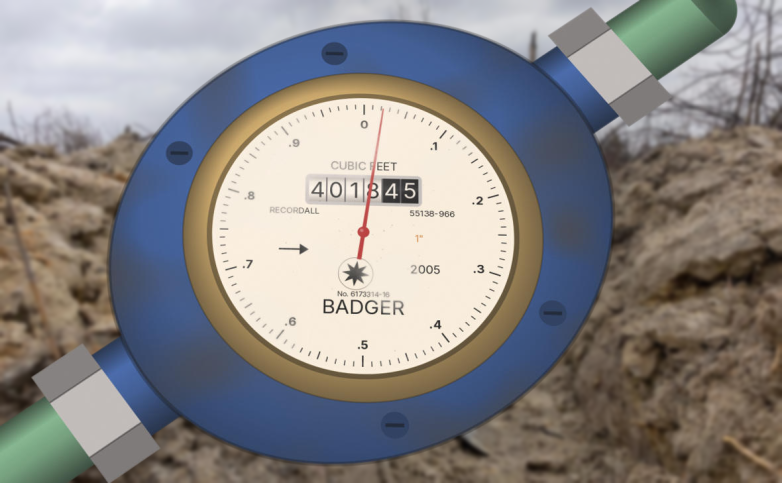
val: 401845.02 (ft³)
